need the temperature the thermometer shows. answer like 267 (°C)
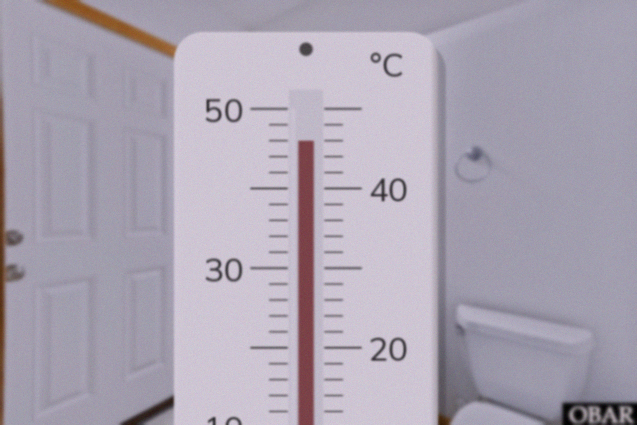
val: 46 (°C)
